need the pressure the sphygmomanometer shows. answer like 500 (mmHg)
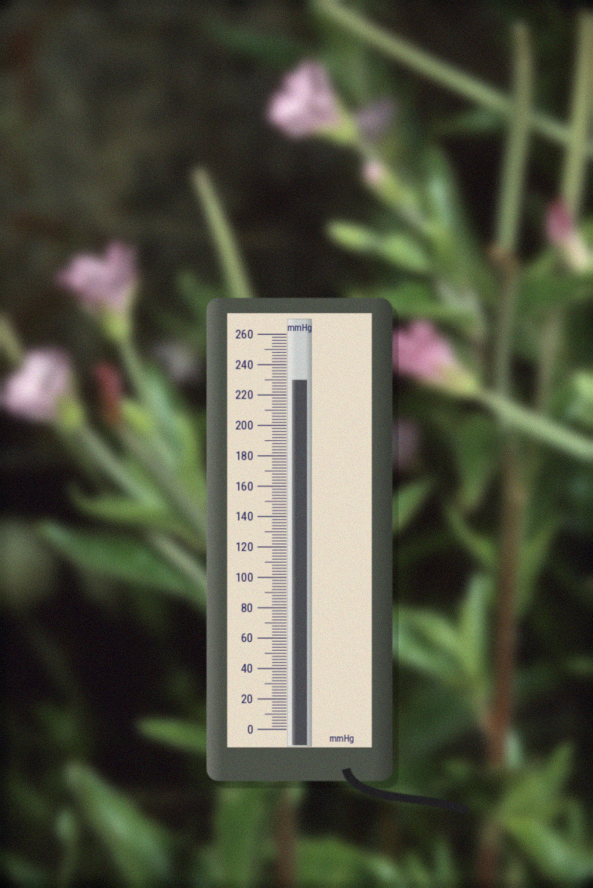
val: 230 (mmHg)
